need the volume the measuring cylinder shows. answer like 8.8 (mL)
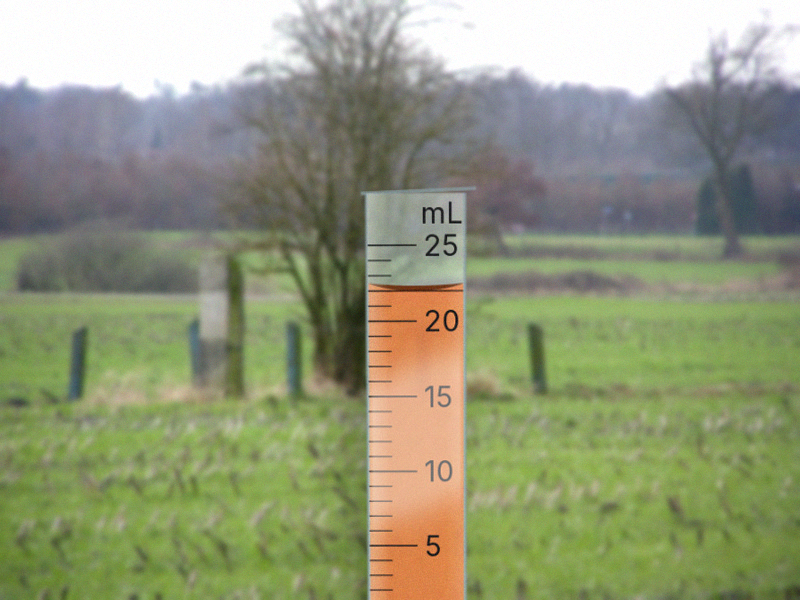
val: 22 (mL)
